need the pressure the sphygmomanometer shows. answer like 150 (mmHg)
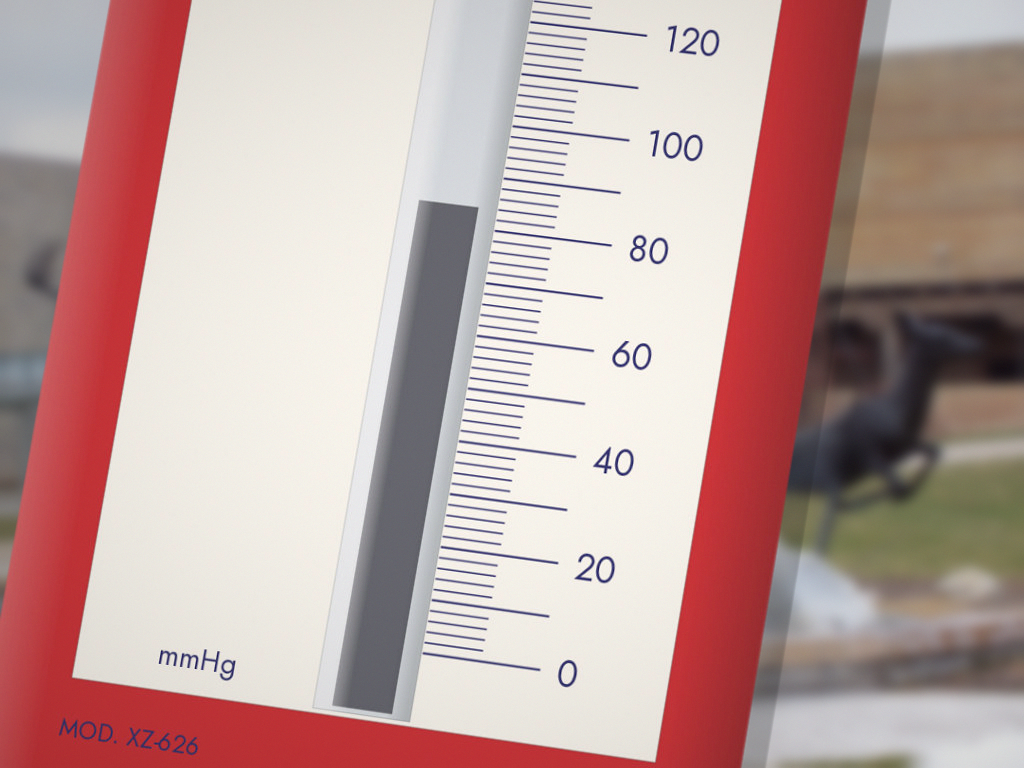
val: 84 (mmHg)
